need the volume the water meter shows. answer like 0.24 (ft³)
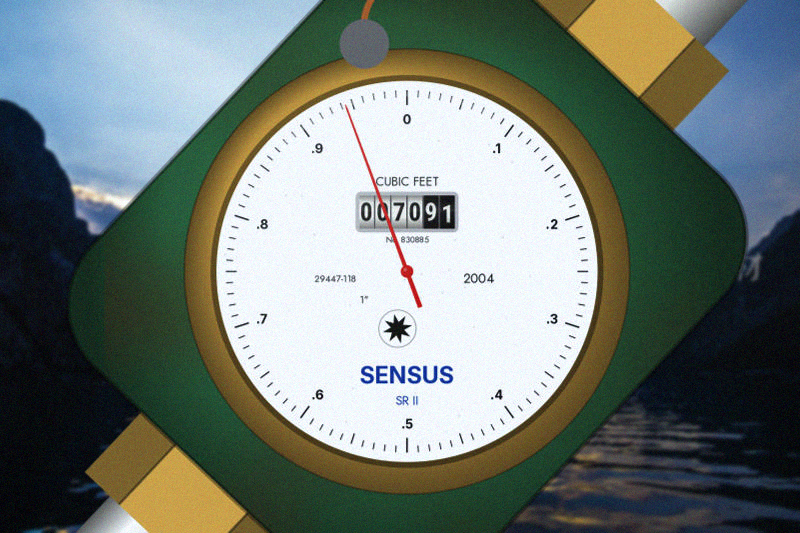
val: 7090.94 (ft³)
